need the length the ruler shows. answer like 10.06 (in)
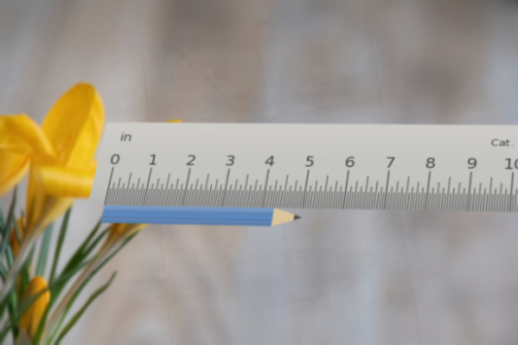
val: 5 (in)
